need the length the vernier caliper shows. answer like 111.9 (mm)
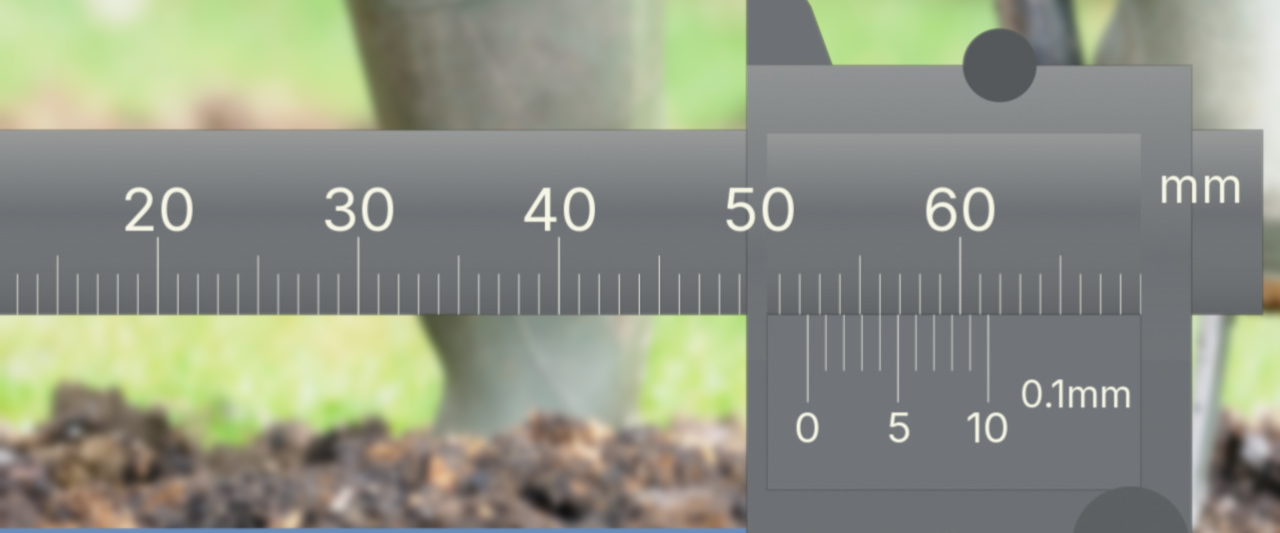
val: 52.4 (mm)
